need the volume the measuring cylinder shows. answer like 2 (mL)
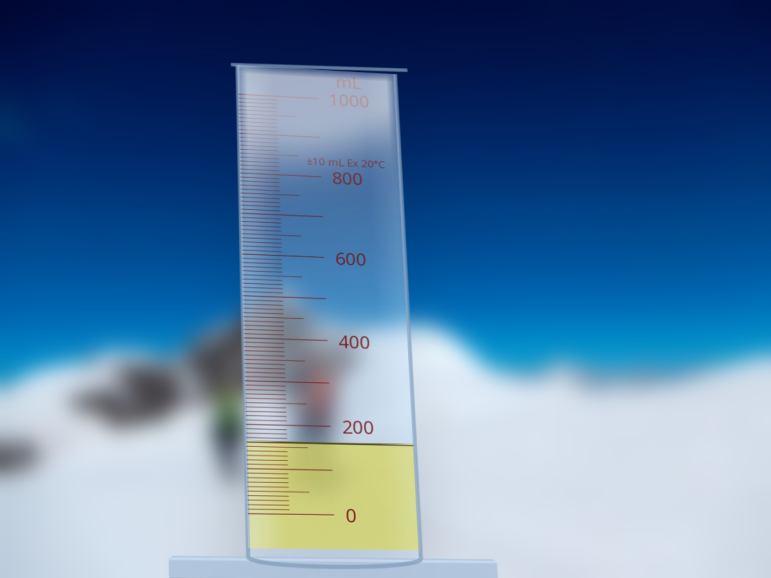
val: 160 (mL)
